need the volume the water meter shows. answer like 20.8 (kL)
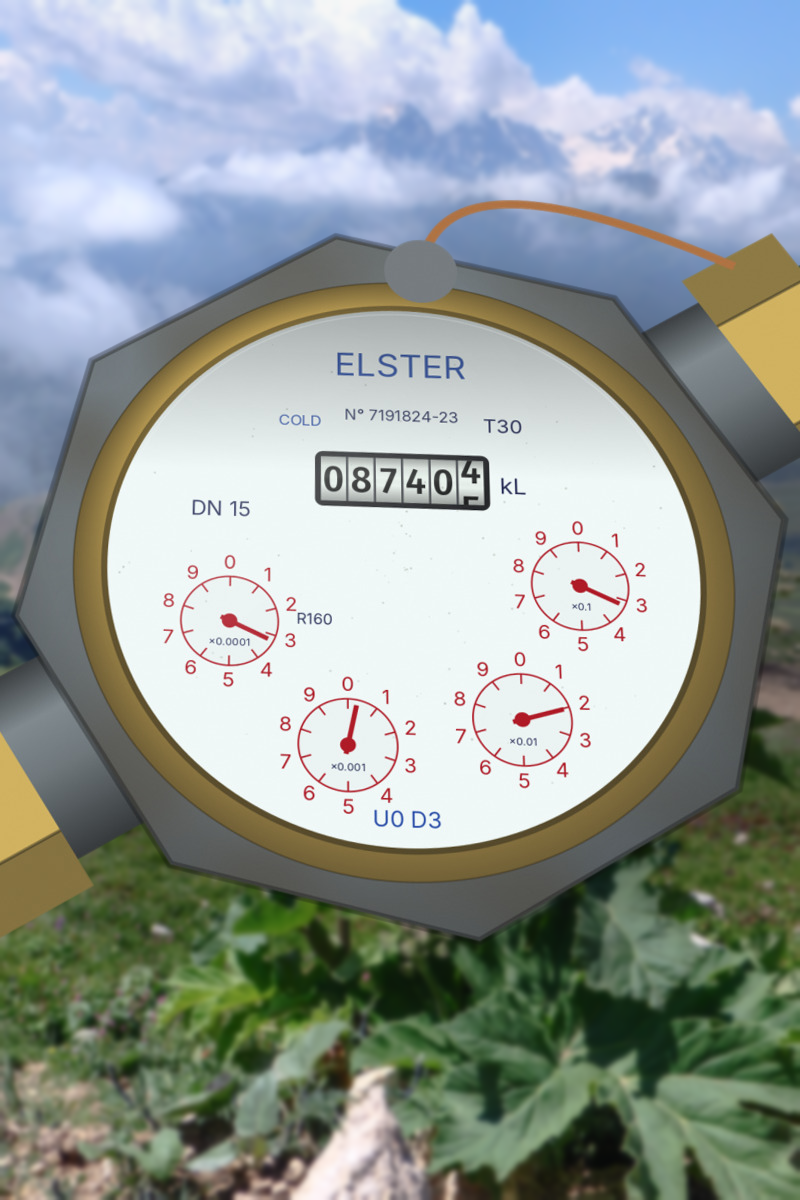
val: 87404.3203 (kL)
